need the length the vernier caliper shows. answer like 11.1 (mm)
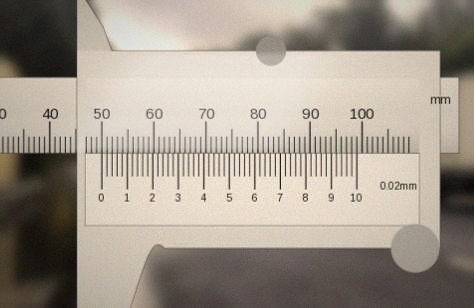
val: 50.0 (mm)
